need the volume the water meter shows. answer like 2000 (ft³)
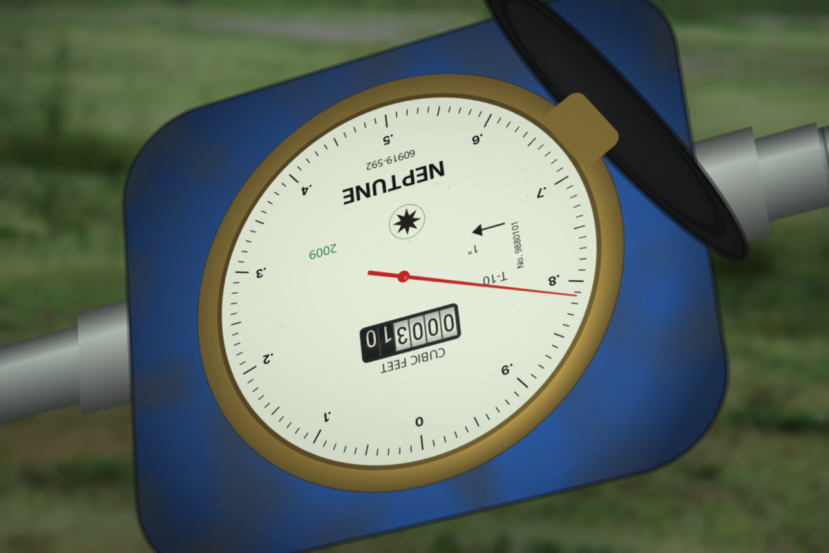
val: 309.81 (ft³)
